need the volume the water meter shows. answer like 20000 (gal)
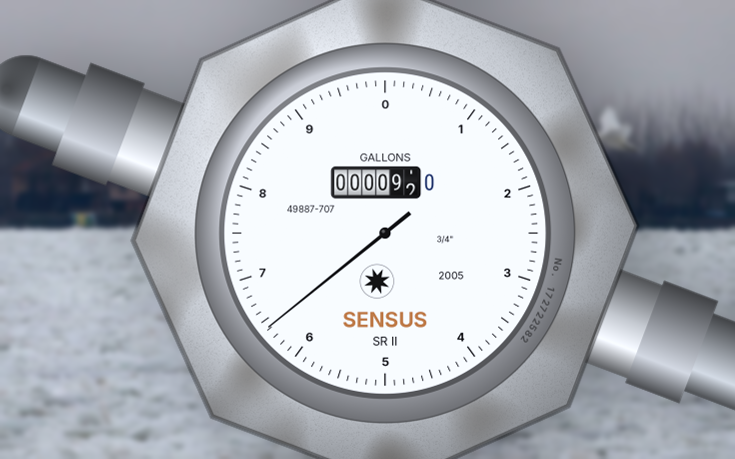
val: 916.4 (gal)
